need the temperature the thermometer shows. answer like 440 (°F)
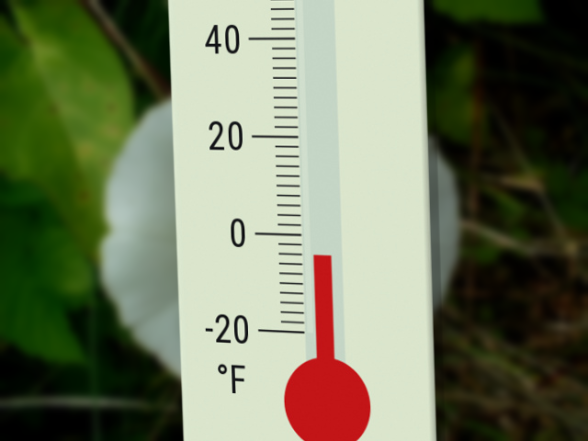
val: -4 (°F)
